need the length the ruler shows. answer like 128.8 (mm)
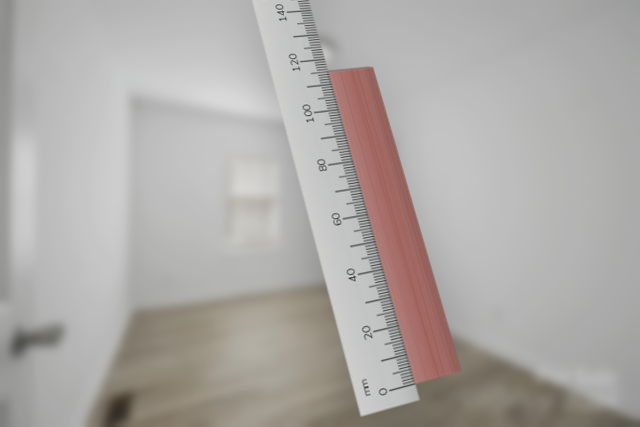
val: 115 (mm)
